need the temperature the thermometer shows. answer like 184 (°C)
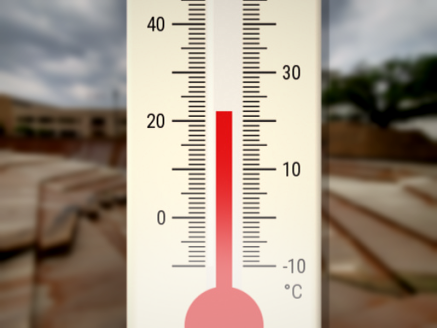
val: 22 (°C)
